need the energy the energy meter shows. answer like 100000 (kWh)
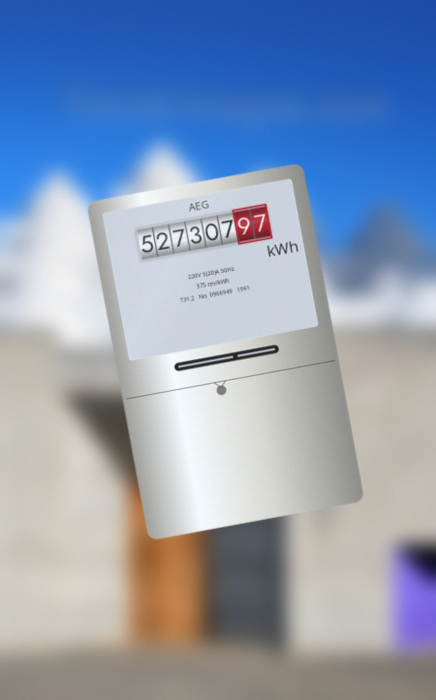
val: 527307.97 (kWh)
